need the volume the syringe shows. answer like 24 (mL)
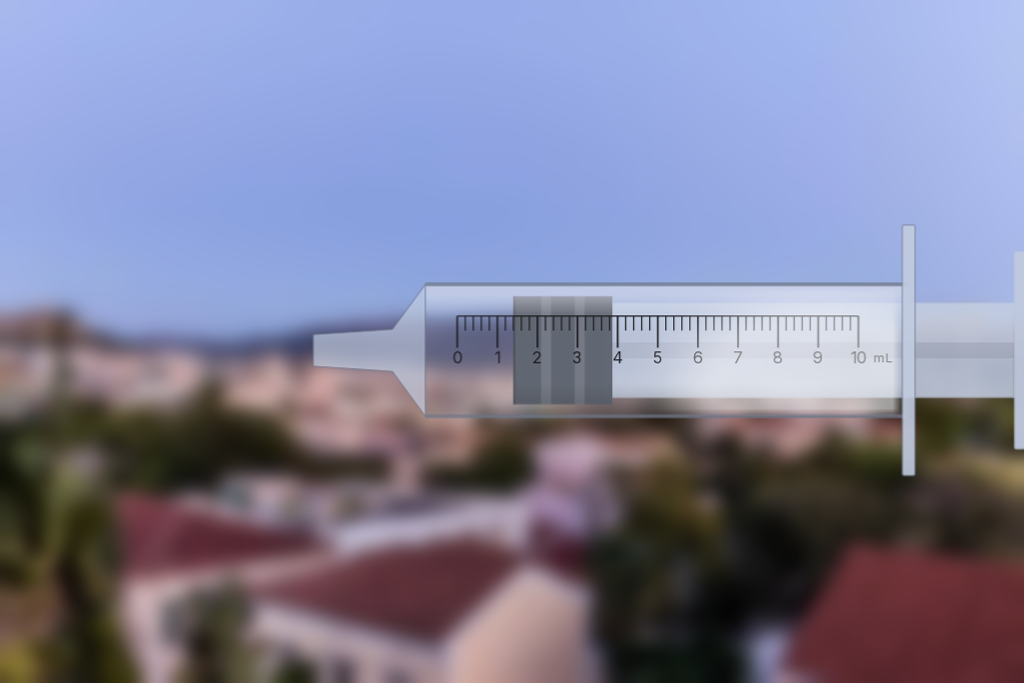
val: 1.4 (mL)
